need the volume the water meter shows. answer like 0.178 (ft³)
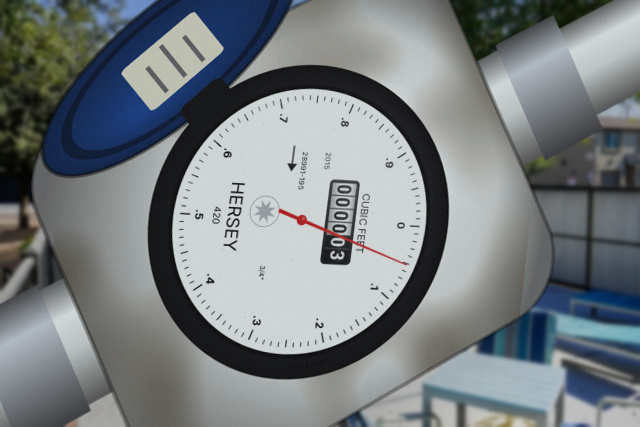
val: 3.05 (ft³)
